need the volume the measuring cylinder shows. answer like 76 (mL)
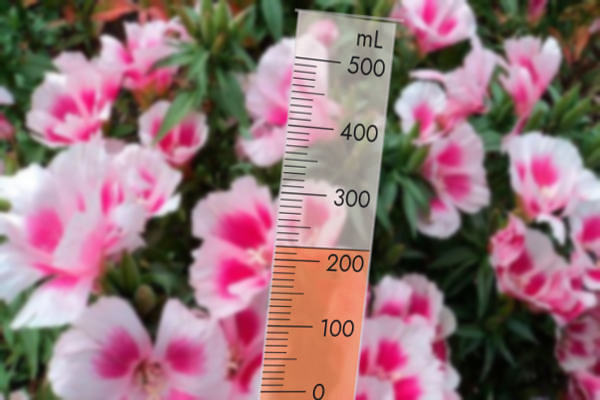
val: 220 (mL)
